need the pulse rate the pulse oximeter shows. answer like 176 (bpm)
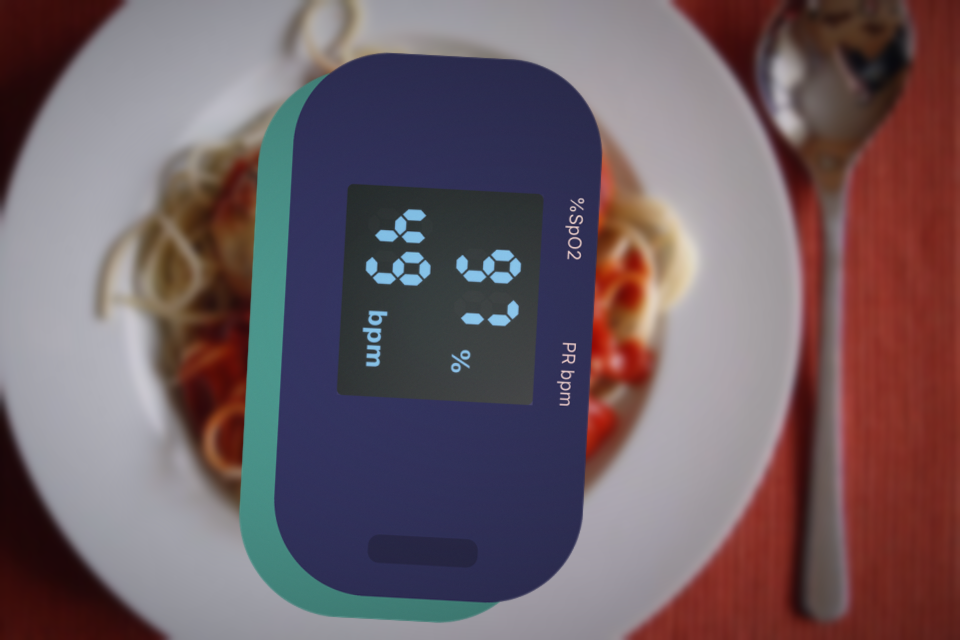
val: 49 (bpm)
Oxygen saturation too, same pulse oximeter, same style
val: 97 (%)
